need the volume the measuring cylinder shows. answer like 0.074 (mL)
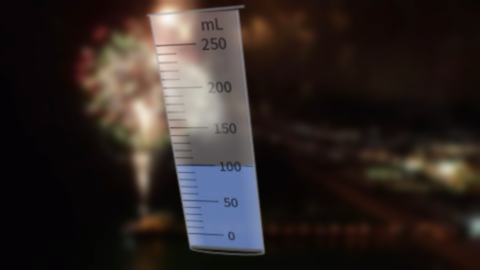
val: 100 (mL)
